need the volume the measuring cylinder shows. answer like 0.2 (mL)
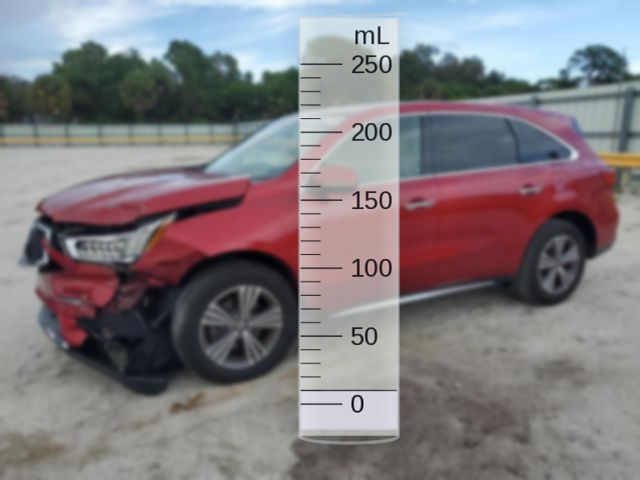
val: 10 (mL)
